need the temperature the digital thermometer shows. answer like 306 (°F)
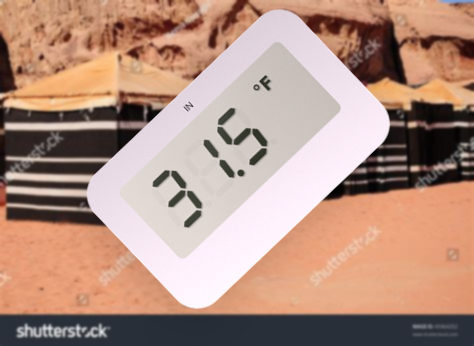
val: 31.5 (°F)
